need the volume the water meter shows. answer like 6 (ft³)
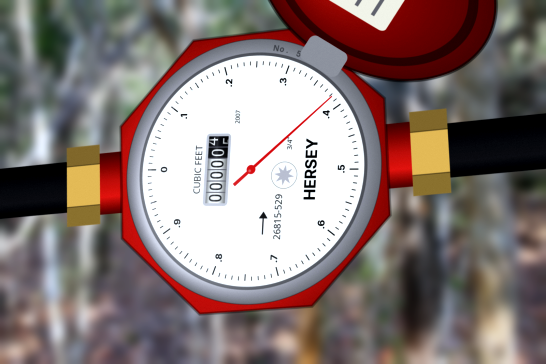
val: 4.38 (ft³)
